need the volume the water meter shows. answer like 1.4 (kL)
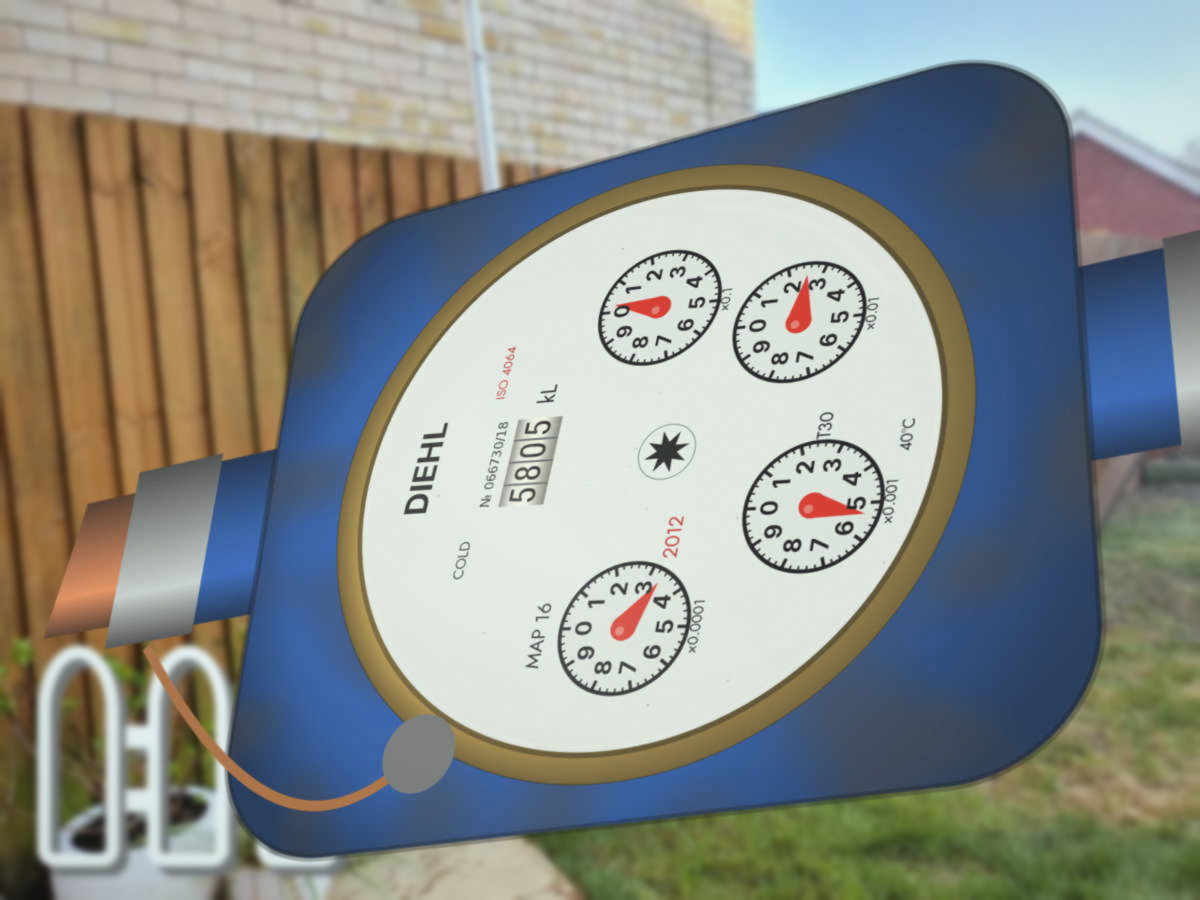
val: 5805.0253 (kL)
